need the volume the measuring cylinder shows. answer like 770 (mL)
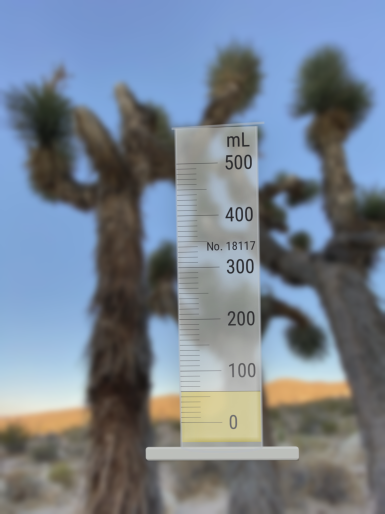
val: 60 (mL)
